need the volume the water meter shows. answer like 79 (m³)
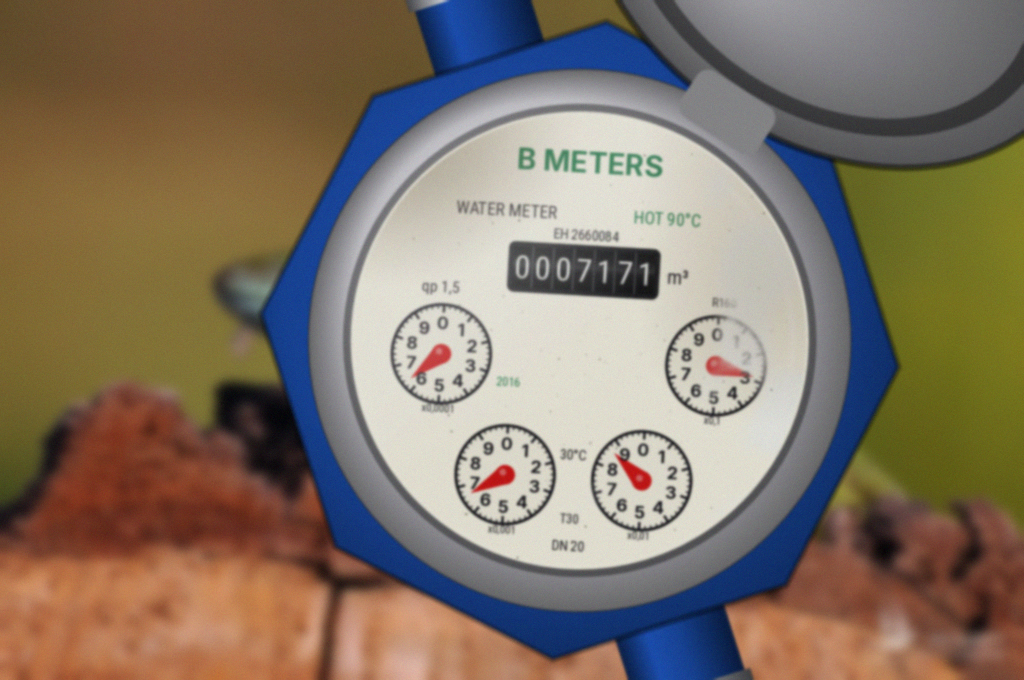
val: 7171.2866 (m³)
